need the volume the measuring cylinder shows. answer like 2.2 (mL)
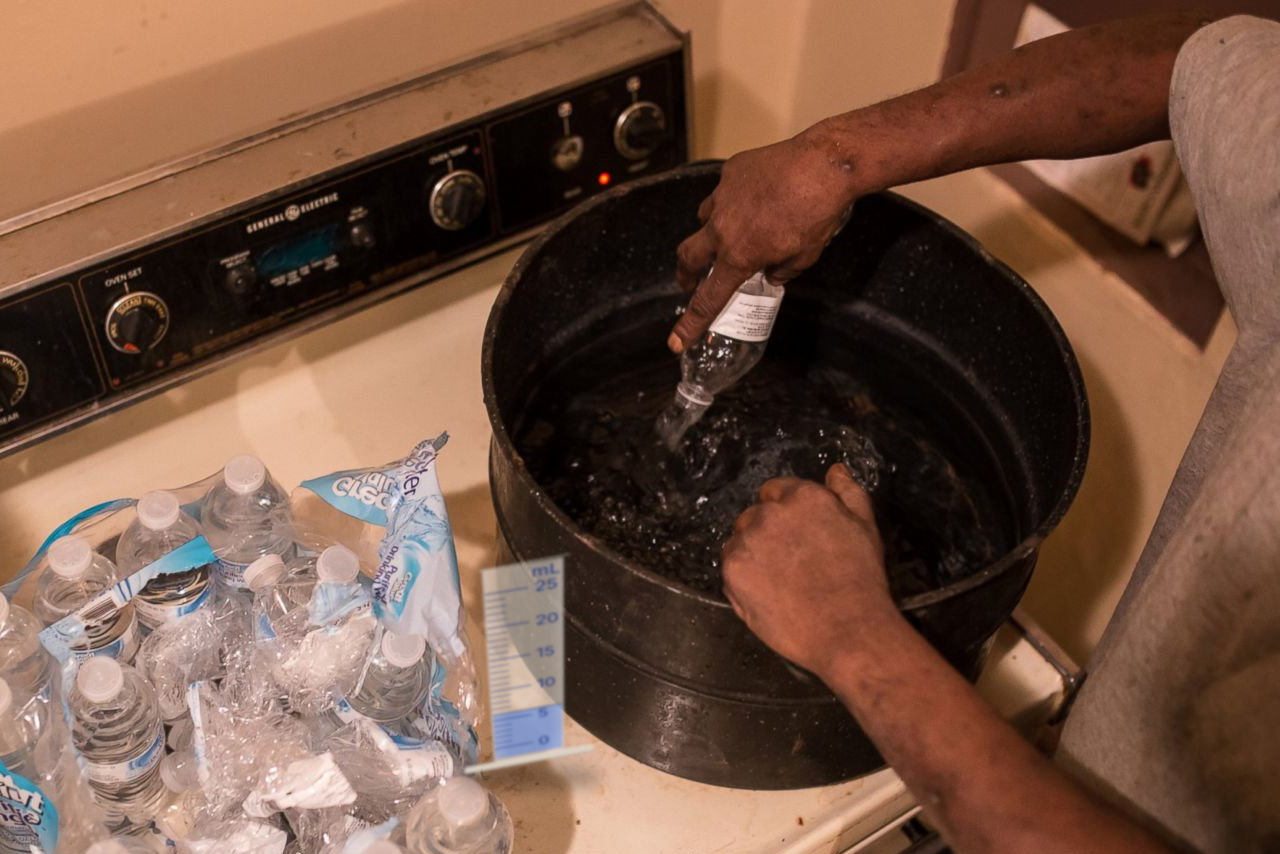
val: 6 (mL)
